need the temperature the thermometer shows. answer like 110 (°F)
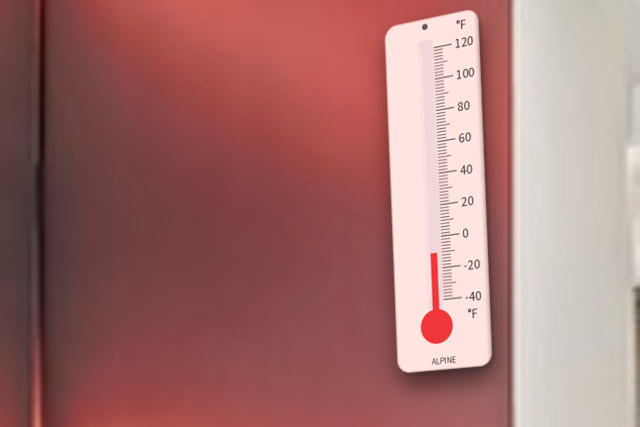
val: -10 (°F)
